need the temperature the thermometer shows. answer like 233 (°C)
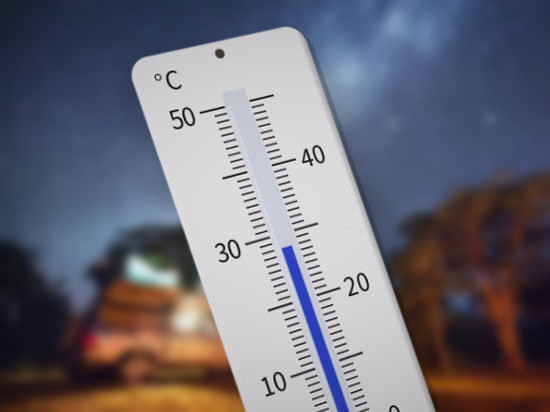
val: 28 (°C)
